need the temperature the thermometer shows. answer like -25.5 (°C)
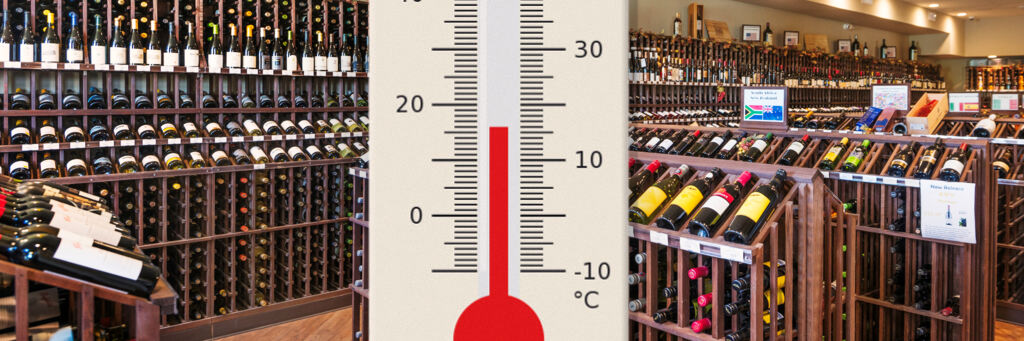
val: 16 (°C)
